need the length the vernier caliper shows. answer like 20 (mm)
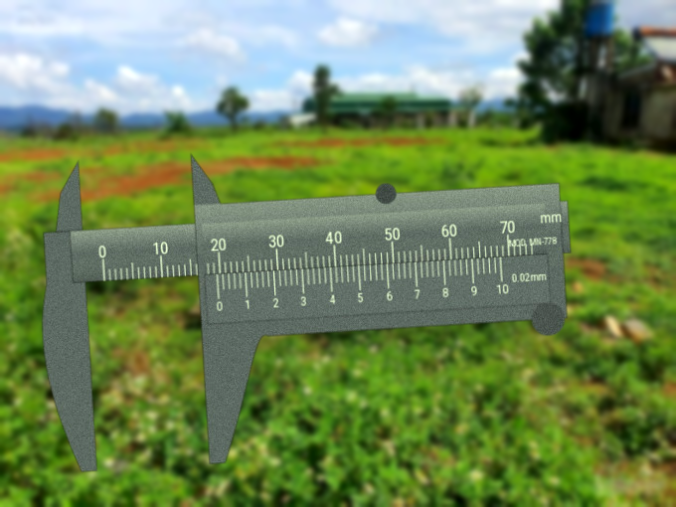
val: 19.5 (mm)
